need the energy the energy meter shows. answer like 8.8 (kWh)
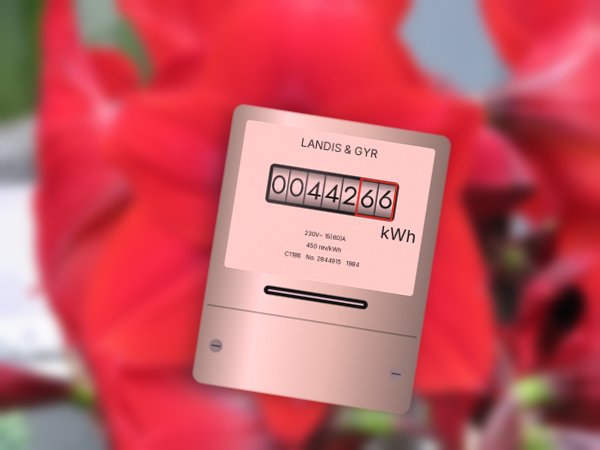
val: 442.66 (kWh)
